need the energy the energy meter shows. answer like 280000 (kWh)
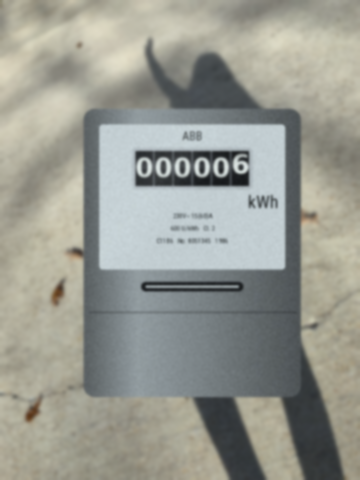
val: 6 (kWh)
